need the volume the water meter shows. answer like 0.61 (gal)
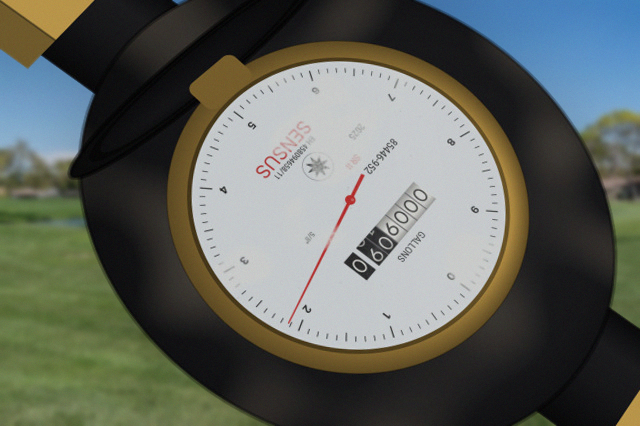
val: 9092.1 (gal)
